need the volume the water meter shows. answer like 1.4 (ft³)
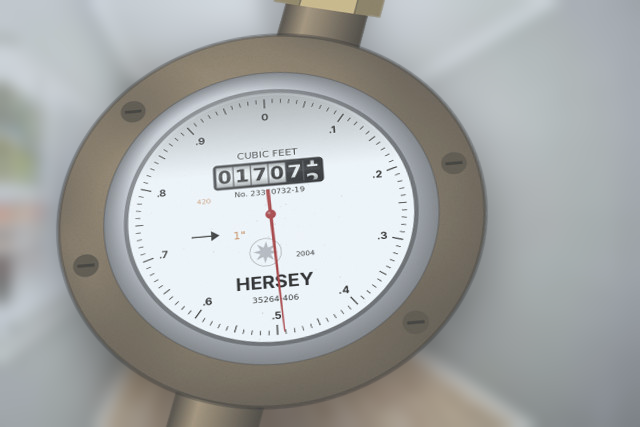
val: 17071.49 (ft³)
